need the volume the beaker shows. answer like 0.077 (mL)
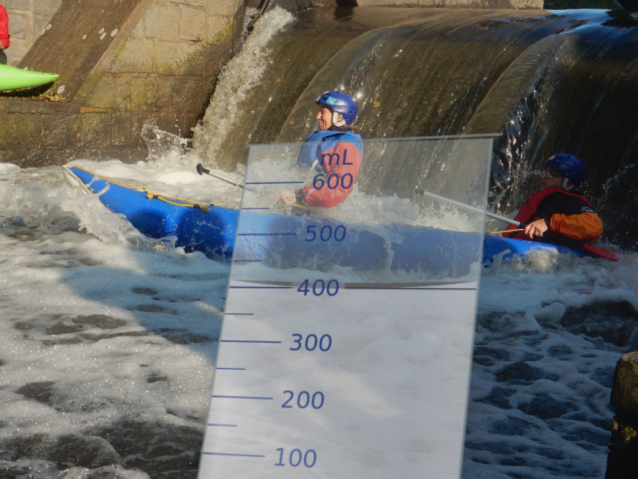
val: 400 (mL)
